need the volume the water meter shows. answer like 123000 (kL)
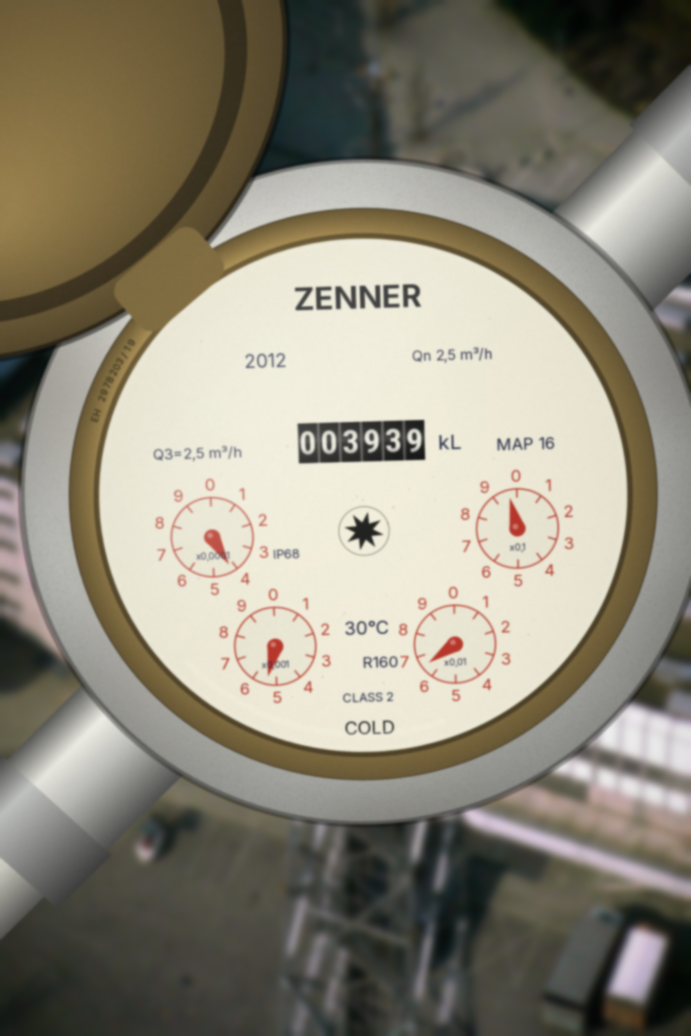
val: 3938.9654 (kL)
